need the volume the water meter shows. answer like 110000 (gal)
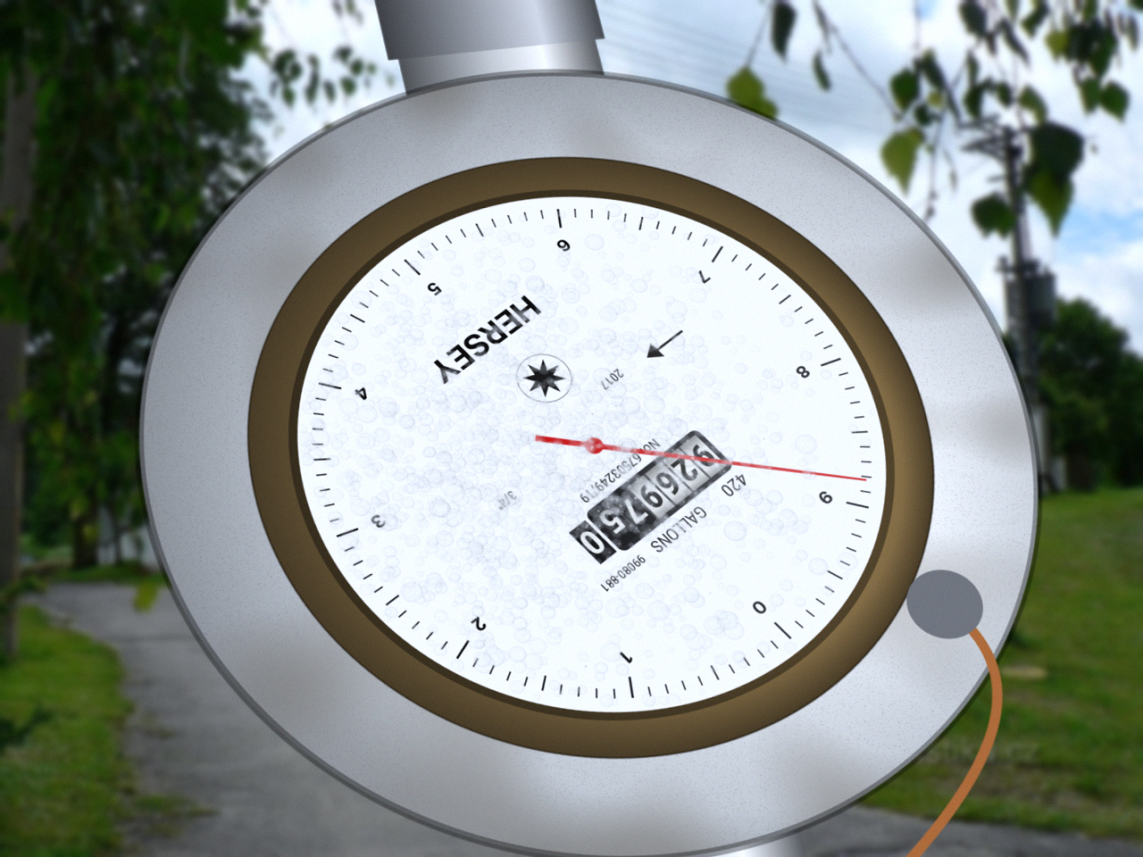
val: 9269748.8 (gal)
